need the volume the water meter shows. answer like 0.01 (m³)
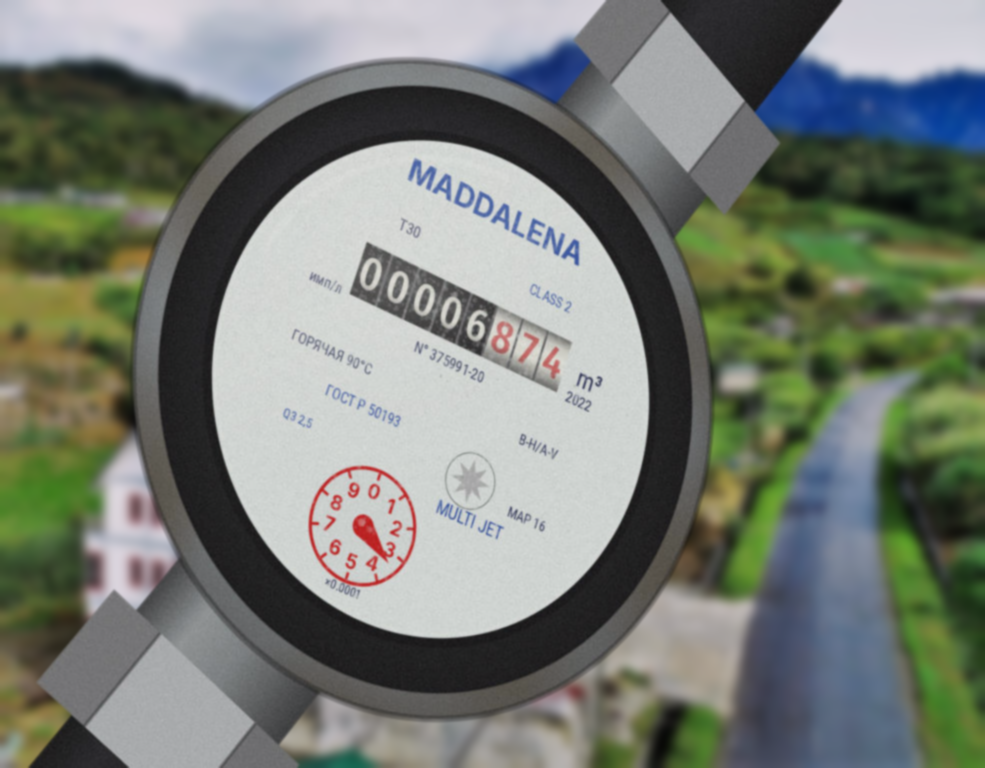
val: 6.8743 (m³)
